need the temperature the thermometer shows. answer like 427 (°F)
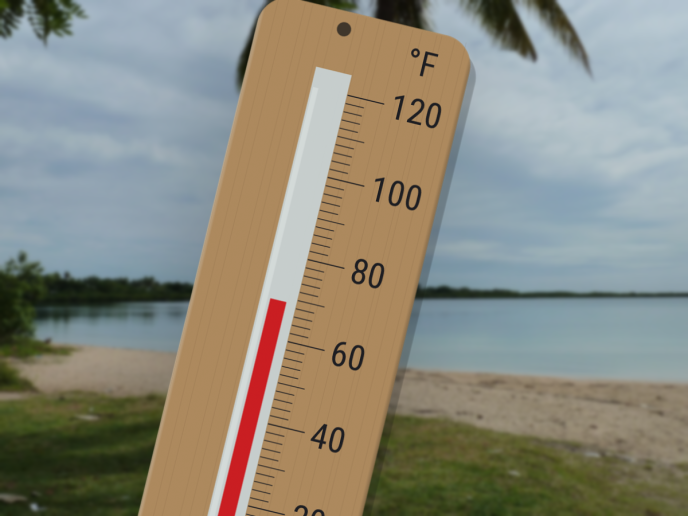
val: 69 (°F)
